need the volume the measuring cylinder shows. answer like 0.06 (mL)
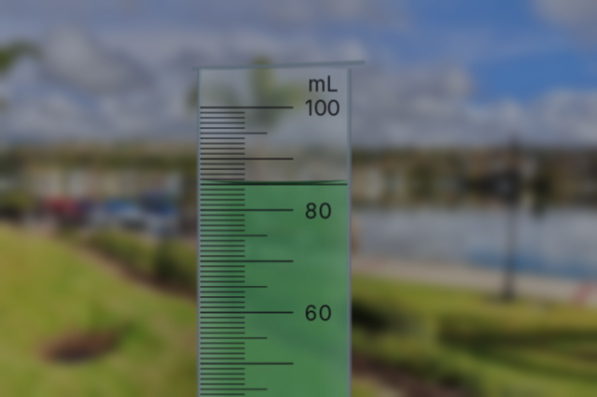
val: 85 (mL)
